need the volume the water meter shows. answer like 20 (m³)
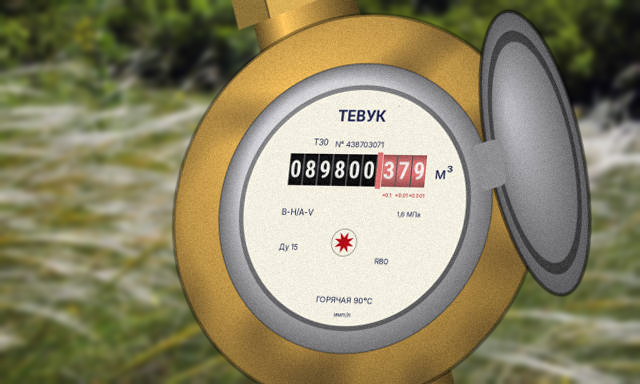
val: 89800.379 (m³)
